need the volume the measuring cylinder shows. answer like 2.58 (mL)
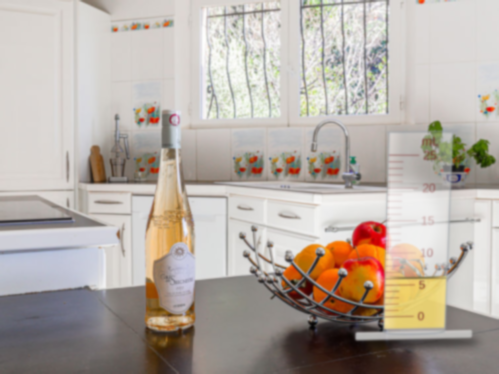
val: 6 (mL)
